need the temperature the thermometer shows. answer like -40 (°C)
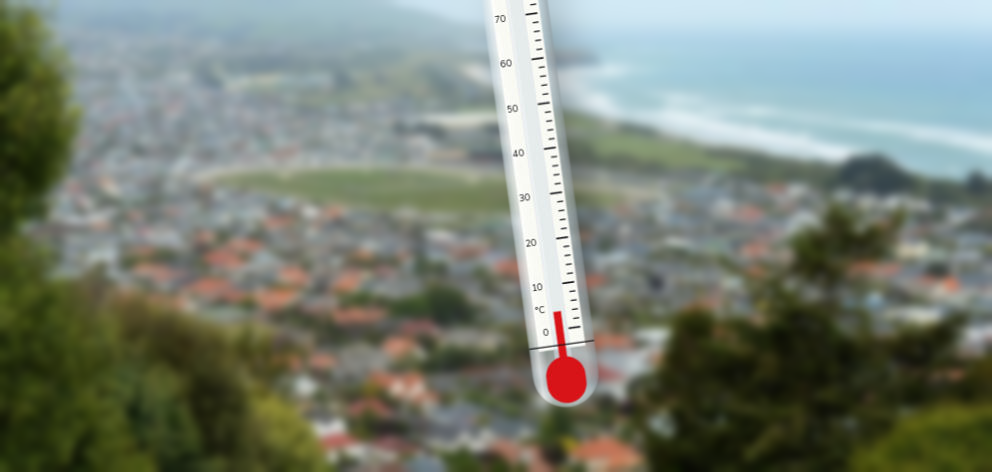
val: 4 (°C)
